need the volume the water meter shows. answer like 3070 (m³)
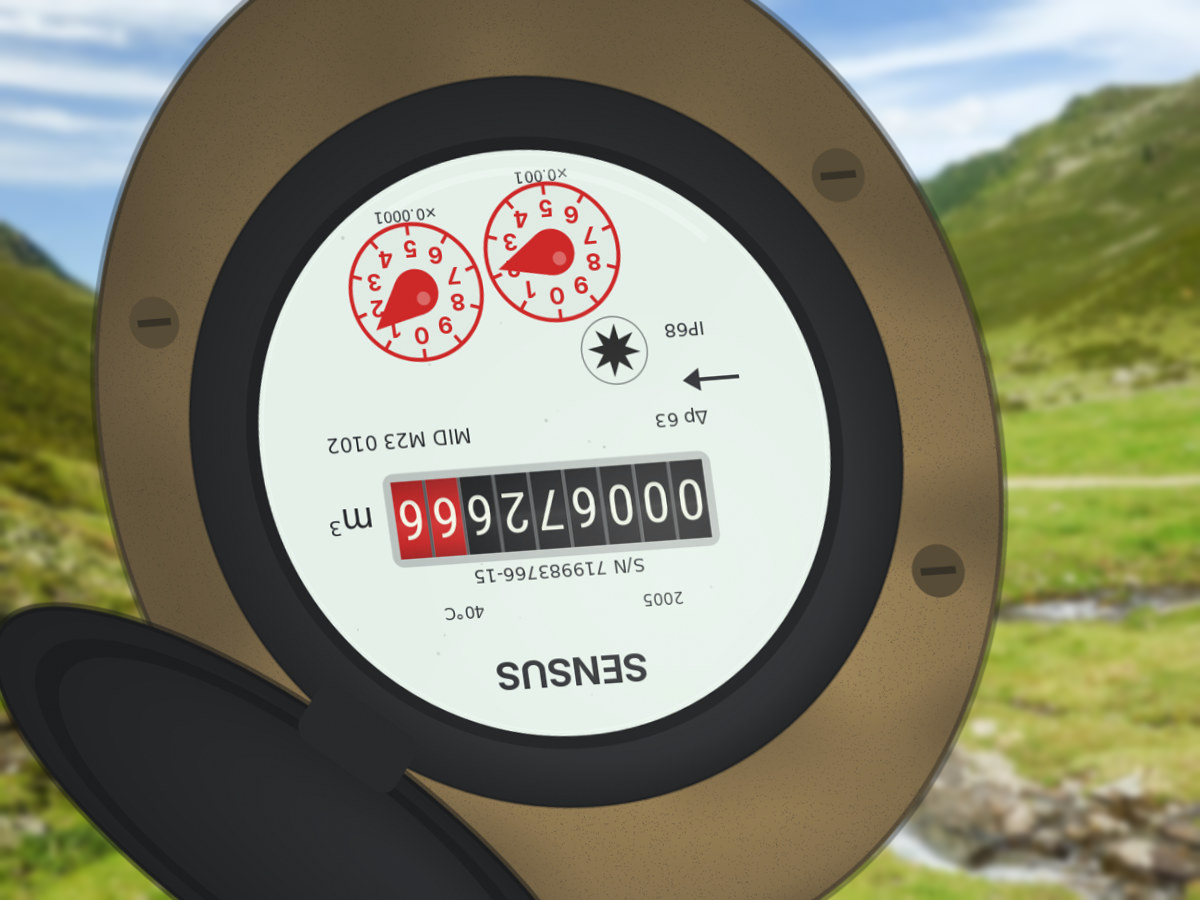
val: 6726.6621 (m³)
